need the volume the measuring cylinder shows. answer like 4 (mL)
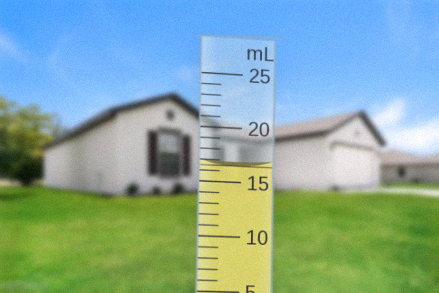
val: 16.5 (mL)
